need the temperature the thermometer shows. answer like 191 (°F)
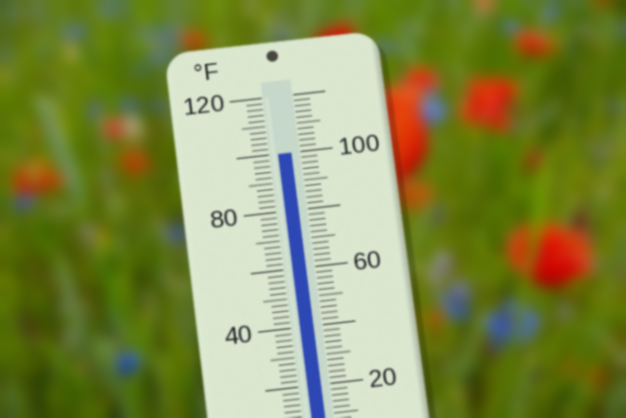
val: 100 (°F)
